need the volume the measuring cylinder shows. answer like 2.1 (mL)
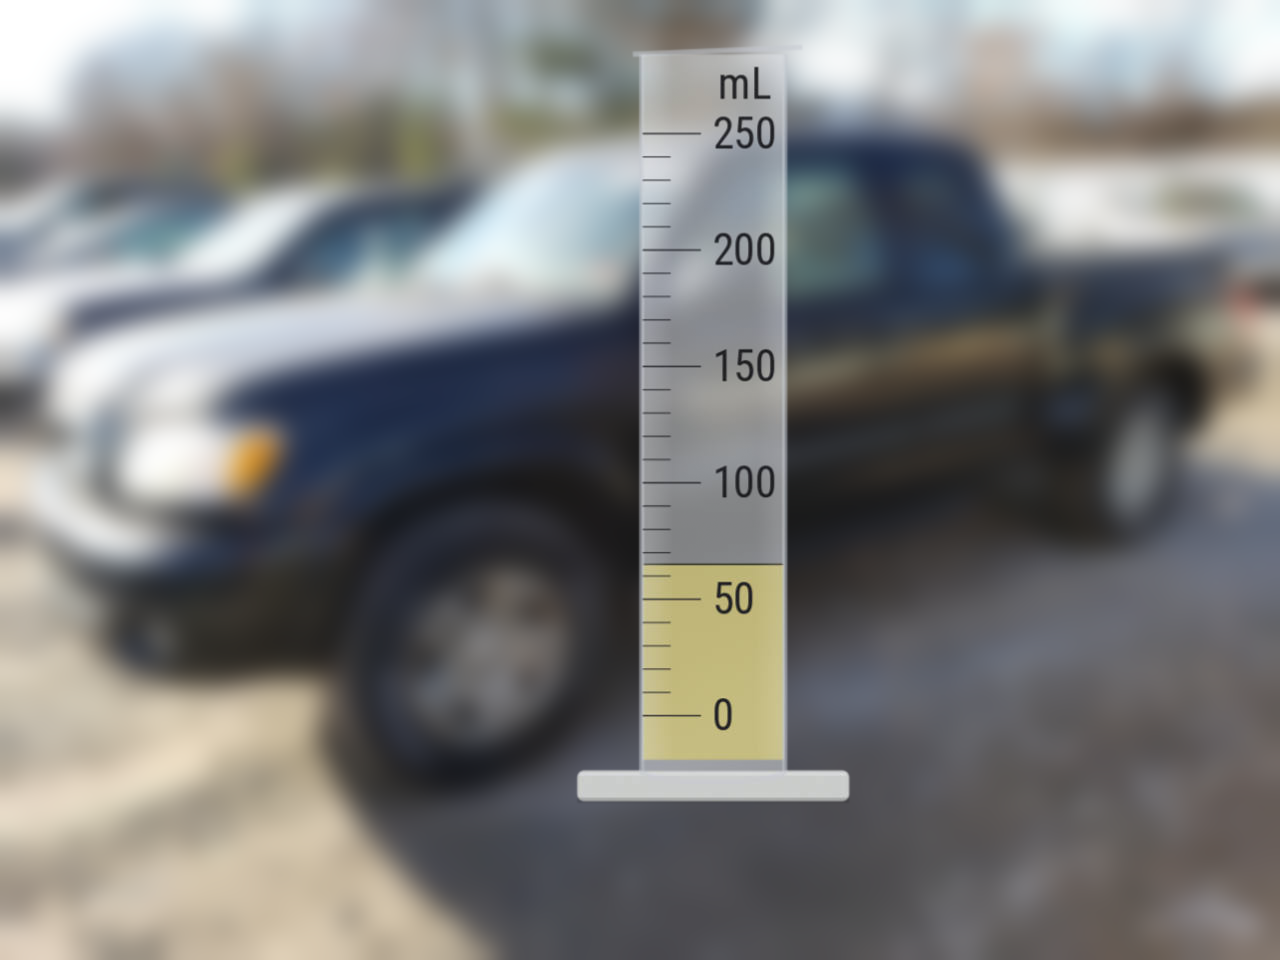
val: 65 (mL)
